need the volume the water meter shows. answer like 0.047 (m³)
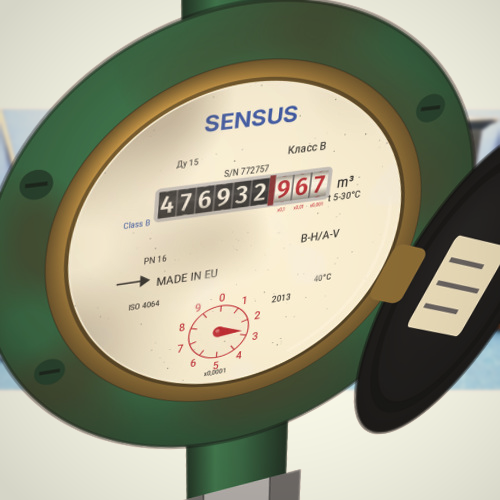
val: 476932.9672 (m³)
